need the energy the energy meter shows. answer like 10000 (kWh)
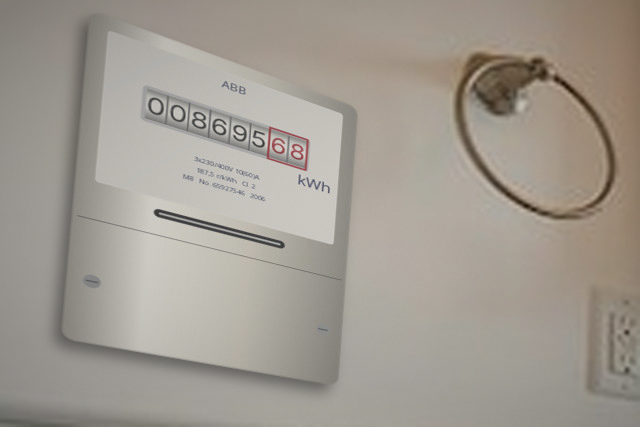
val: 8695.68 (kWh)
